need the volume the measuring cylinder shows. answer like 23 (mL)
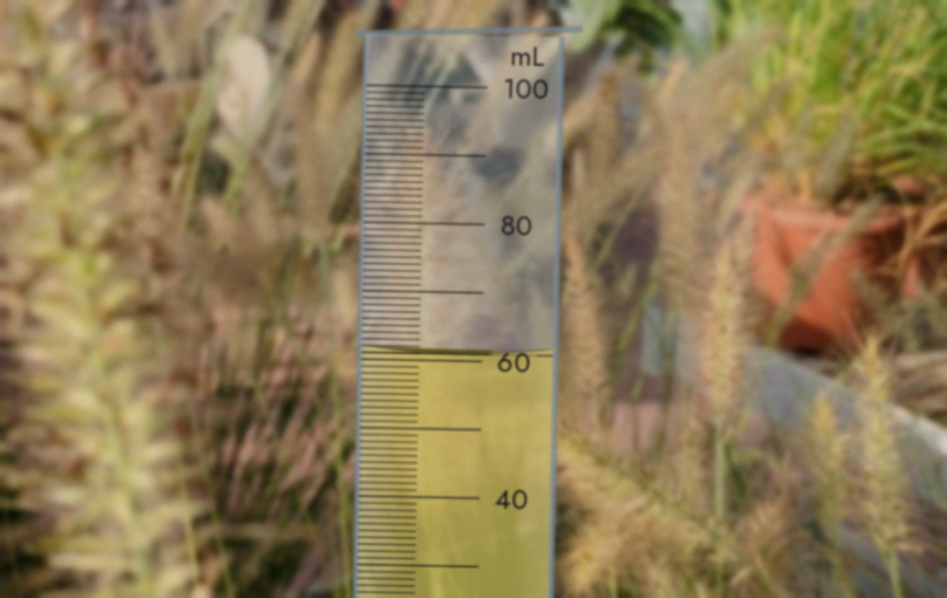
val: 61 (mL)
